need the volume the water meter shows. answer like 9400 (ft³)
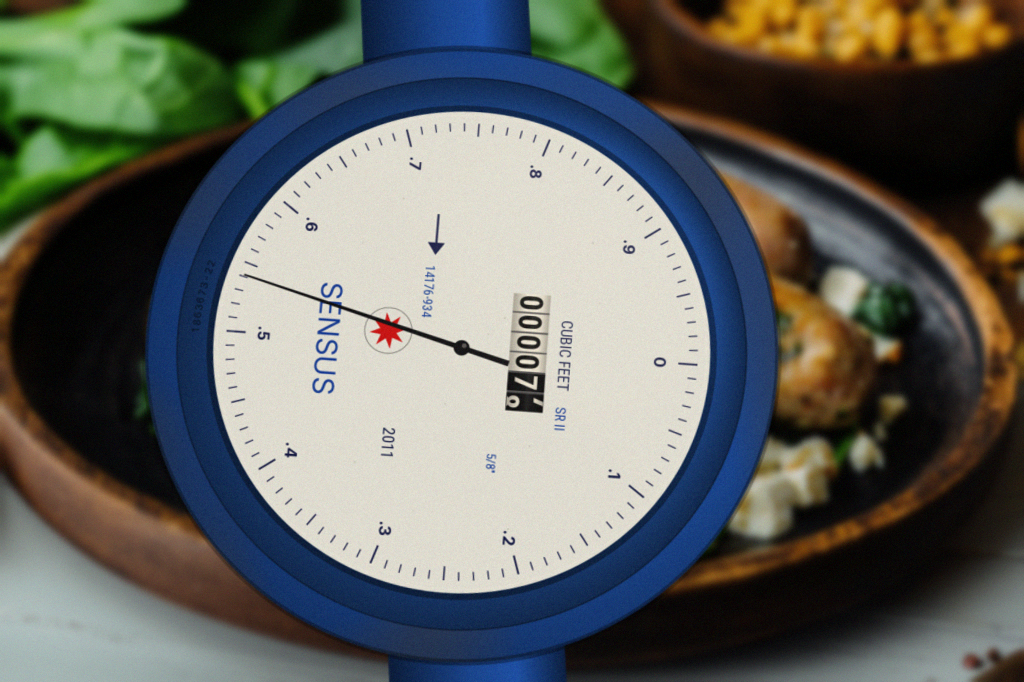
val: 77.54 (ft³)
